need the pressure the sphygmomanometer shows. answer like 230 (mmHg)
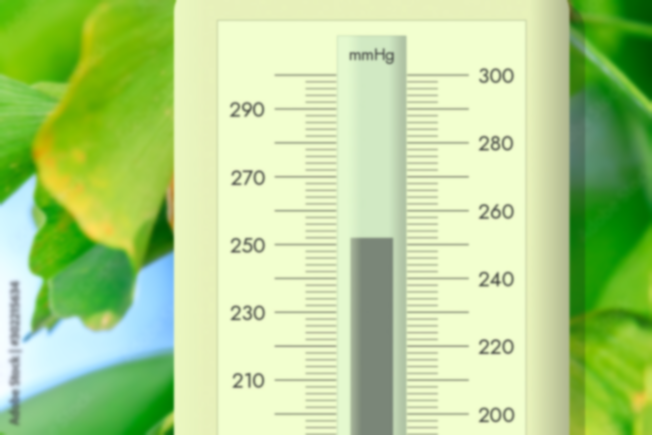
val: 252 (mmHg)
